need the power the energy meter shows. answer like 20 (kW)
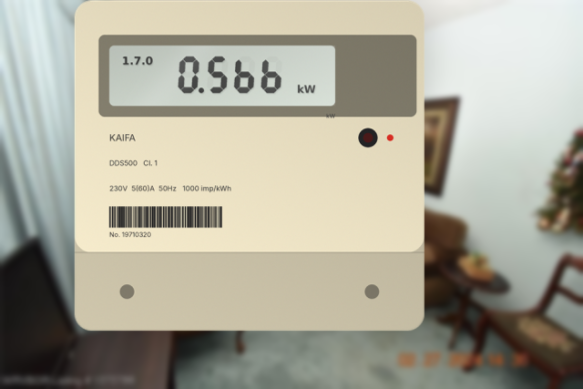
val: 0.566 (kW)
